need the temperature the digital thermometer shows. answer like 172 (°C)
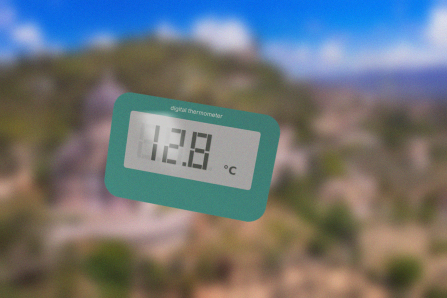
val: 12.8 (°C)
